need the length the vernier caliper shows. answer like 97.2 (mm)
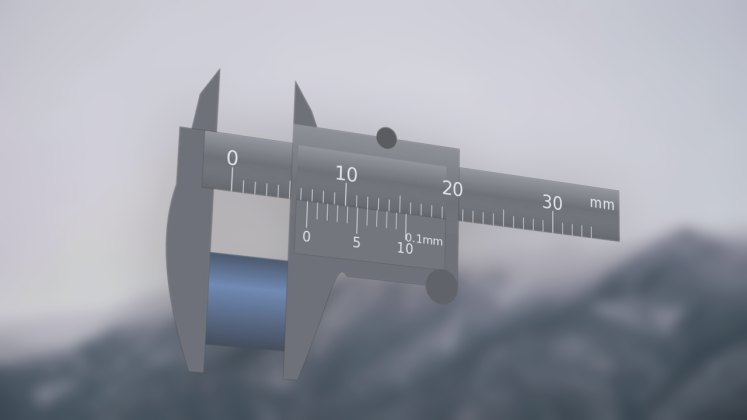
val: 6.6 (mm)
